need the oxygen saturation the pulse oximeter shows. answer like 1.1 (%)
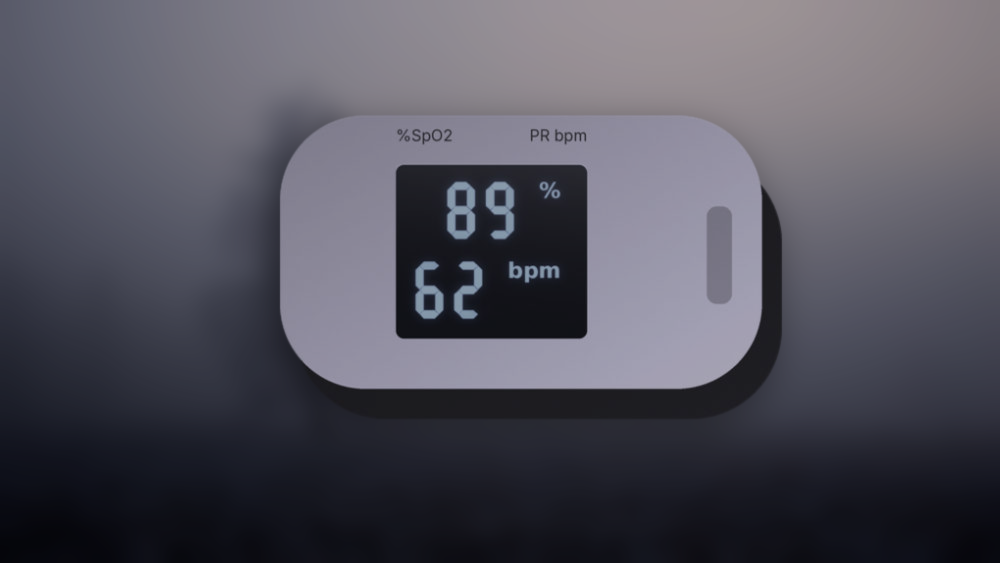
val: 89 (%)
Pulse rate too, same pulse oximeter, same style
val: 62 (bpm)
